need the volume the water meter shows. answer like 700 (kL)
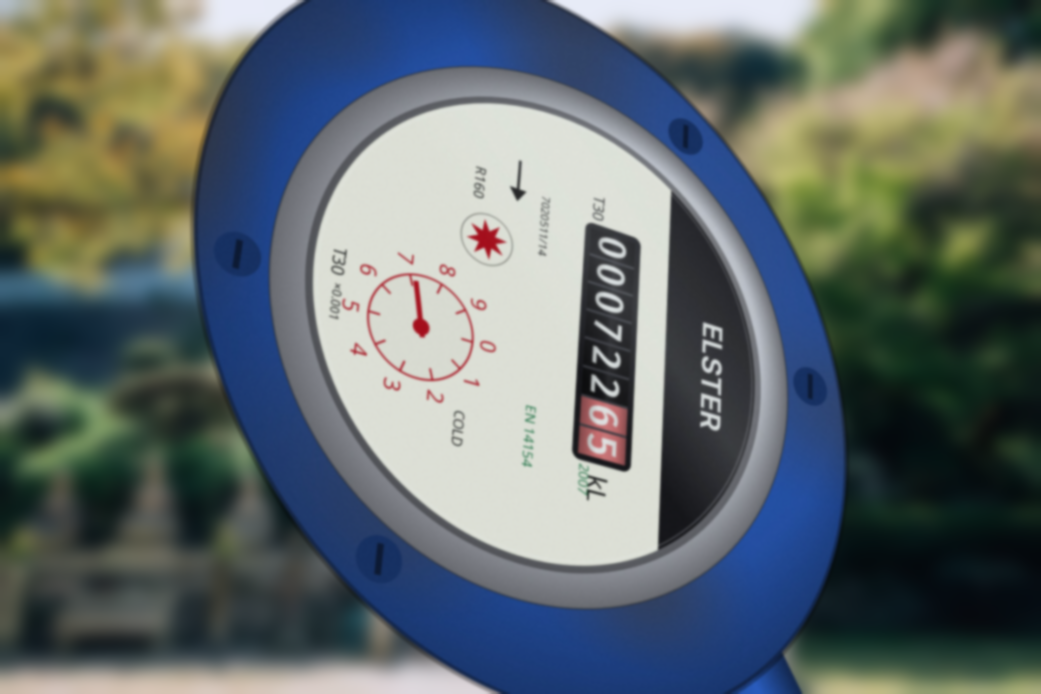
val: 722.657 (kL)
